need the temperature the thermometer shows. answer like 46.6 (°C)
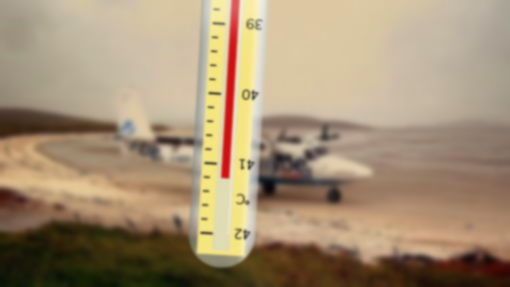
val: 41.2 (°C)
